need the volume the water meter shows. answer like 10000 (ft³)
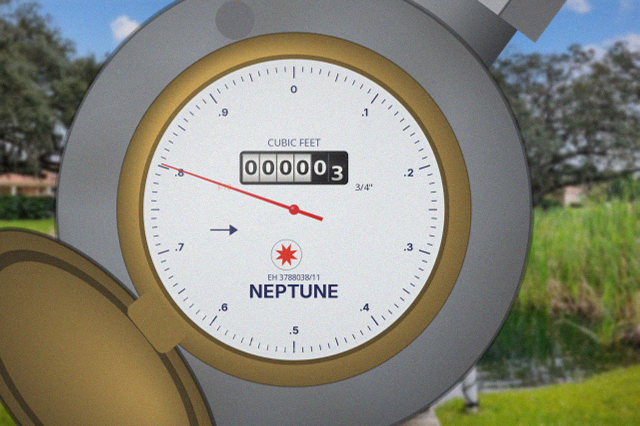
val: 2.80 (ft³)
